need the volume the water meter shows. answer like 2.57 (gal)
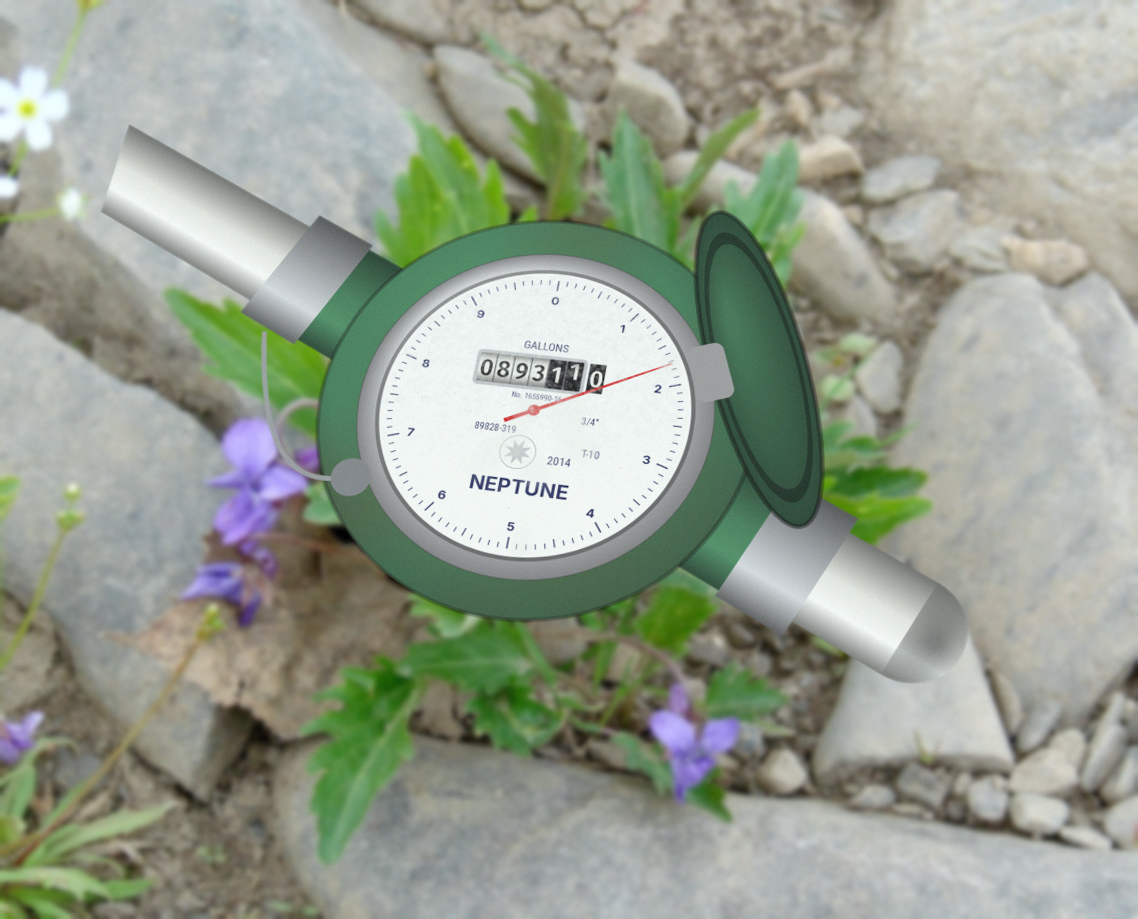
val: 893111.7 (gal)
